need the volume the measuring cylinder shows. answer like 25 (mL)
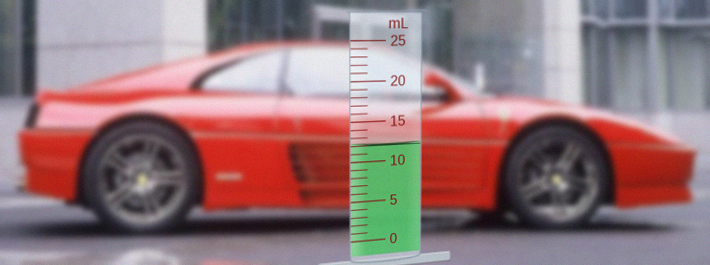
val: 12 (mL)
